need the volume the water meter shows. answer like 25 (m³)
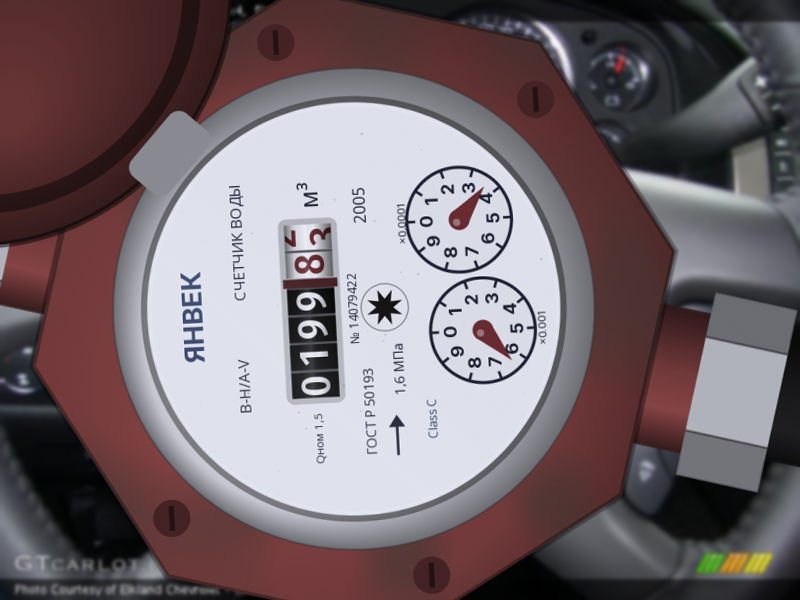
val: 199.8263 (m³)
